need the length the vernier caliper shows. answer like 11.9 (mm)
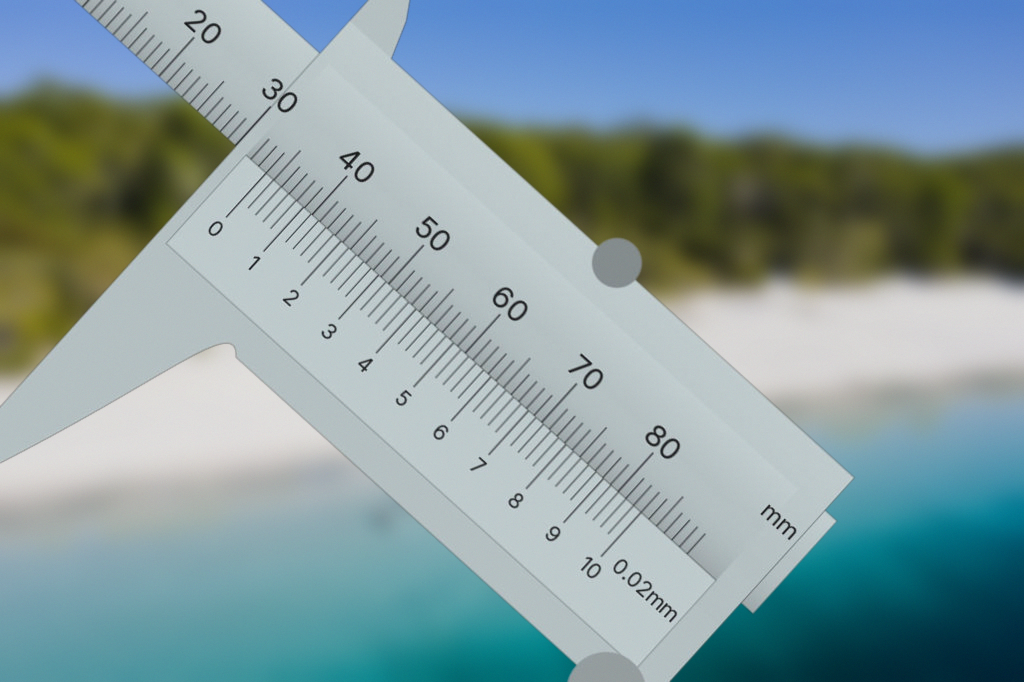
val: 34.0 (mm)
